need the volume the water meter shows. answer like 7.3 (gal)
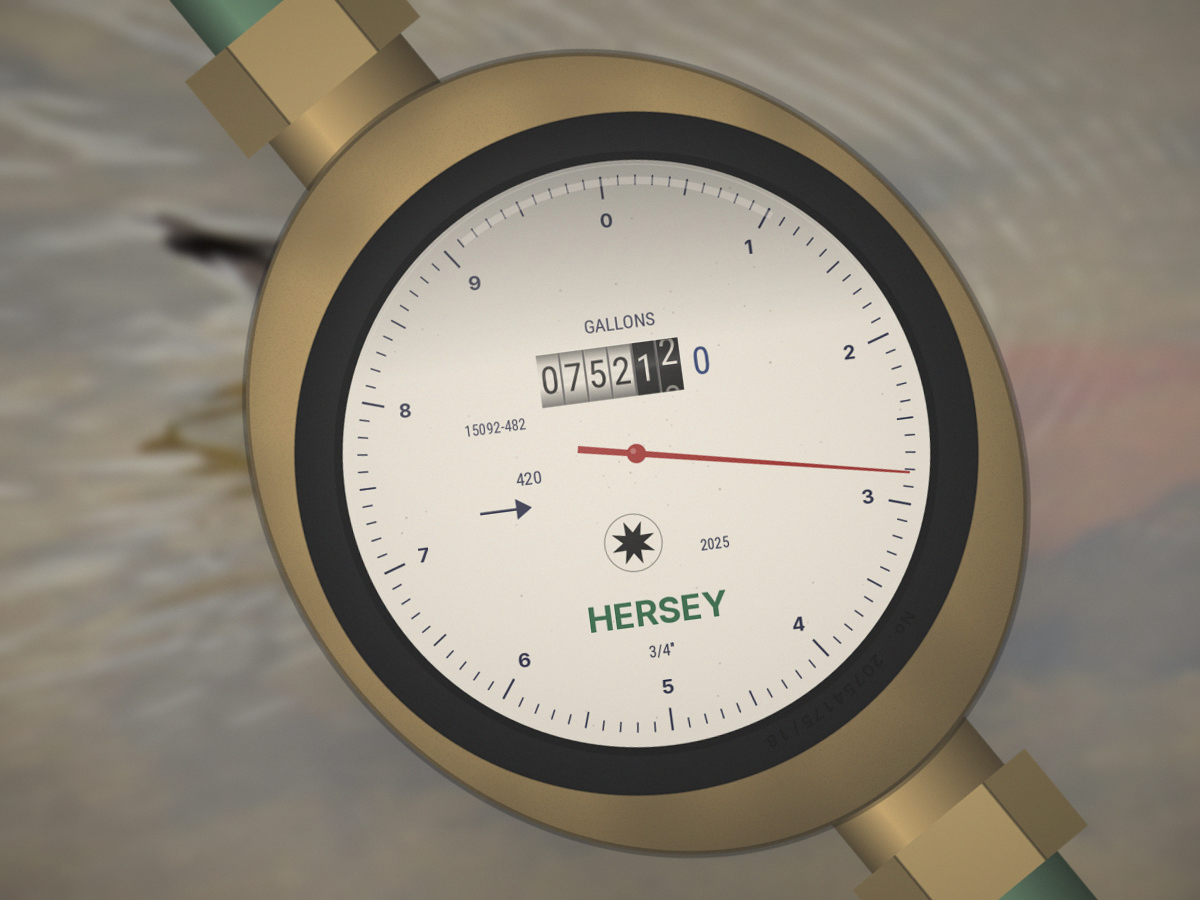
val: 752122.8 (gal)
